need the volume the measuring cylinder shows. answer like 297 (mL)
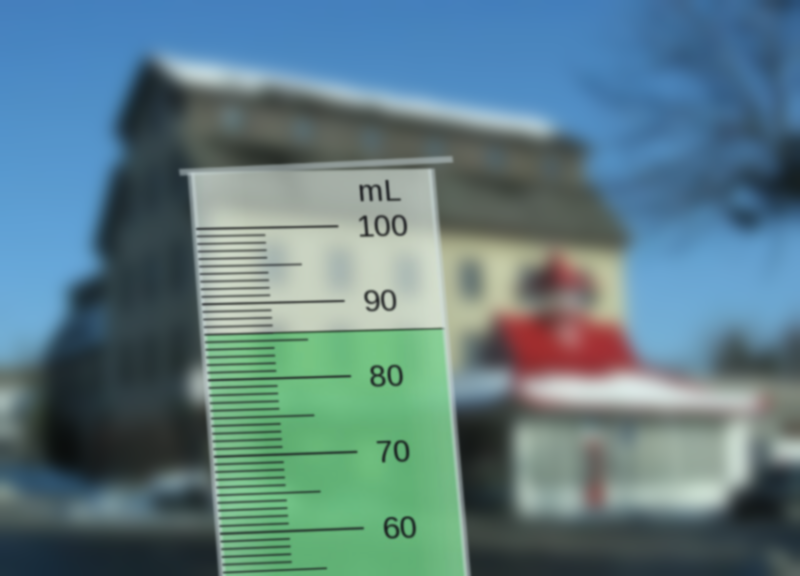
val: 86 (mL)
